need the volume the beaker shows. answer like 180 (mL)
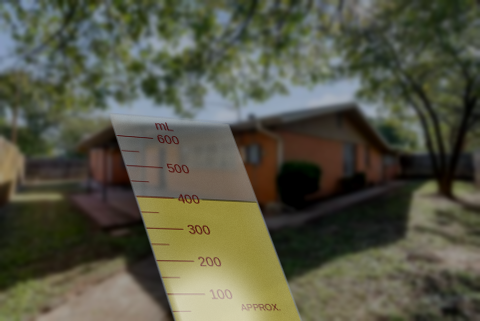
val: 400 (mL)
